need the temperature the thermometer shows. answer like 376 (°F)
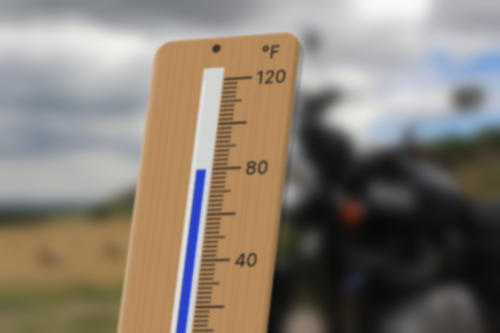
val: 80 (°F)
